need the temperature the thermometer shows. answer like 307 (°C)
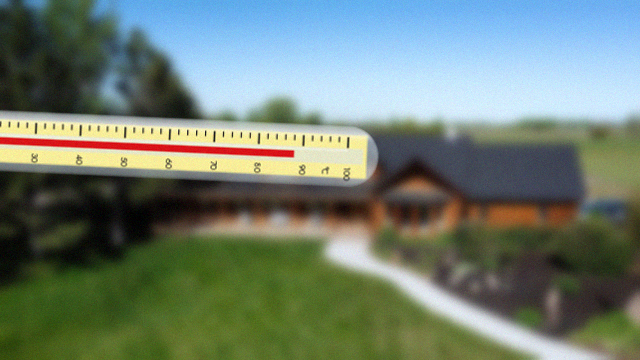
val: 88 (°C)
